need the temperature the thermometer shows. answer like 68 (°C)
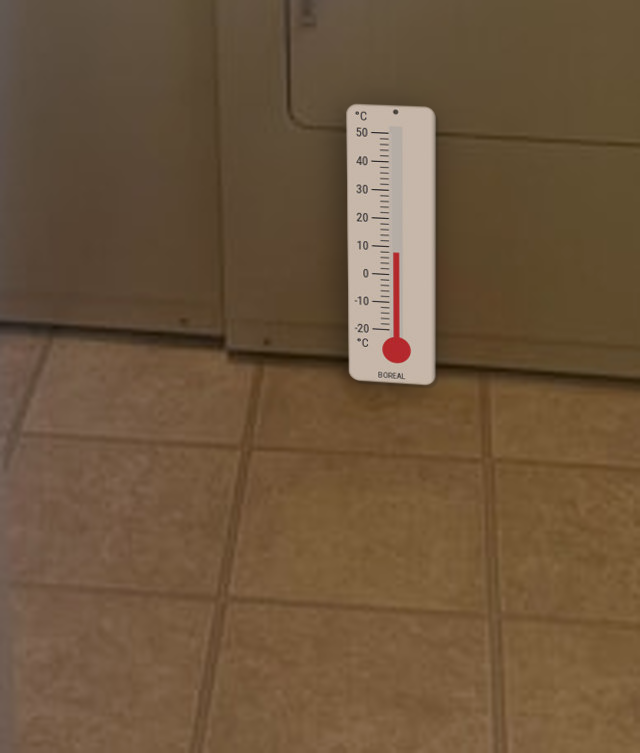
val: 8 (°C)
